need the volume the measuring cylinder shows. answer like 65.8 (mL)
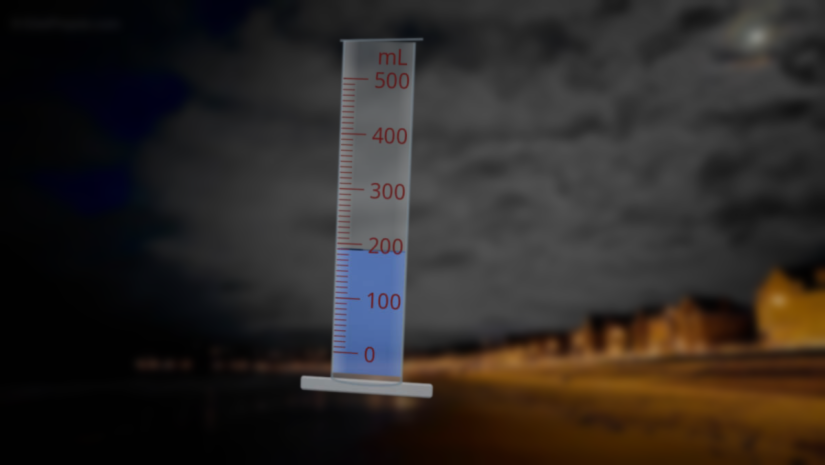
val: 190 (mL)
